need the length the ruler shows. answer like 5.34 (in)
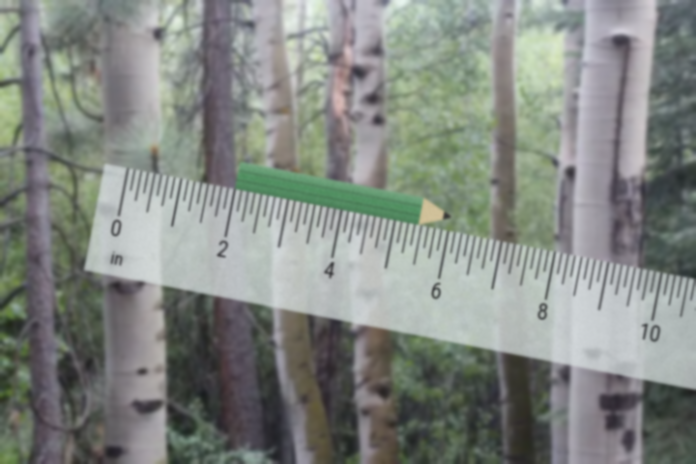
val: 4 (in)
